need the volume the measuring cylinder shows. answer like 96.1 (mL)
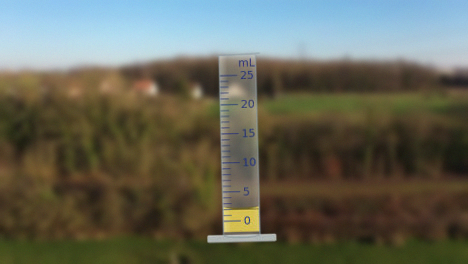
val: 2 (mL)
